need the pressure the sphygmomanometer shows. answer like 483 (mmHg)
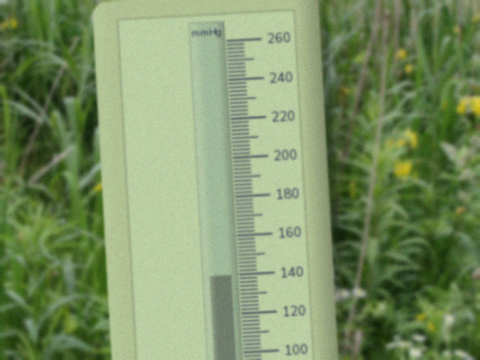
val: 140 (mmHg)
